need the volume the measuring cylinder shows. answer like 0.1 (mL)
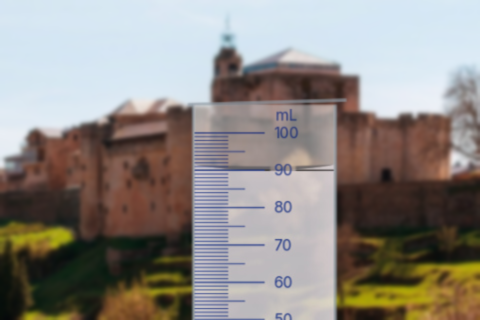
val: 90 (mL)
